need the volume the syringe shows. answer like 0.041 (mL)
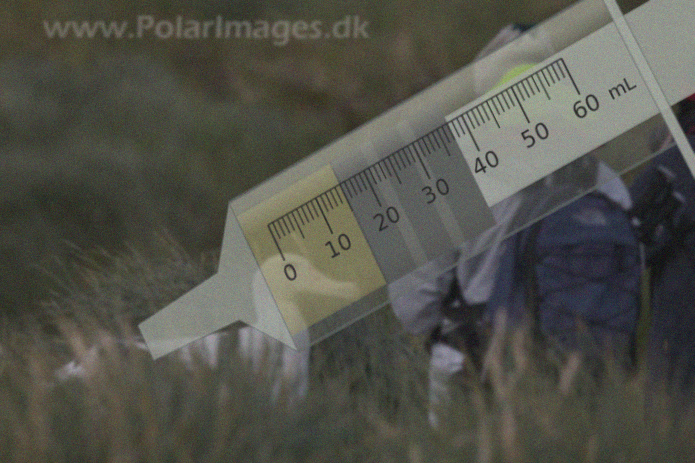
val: 15 (mL)
